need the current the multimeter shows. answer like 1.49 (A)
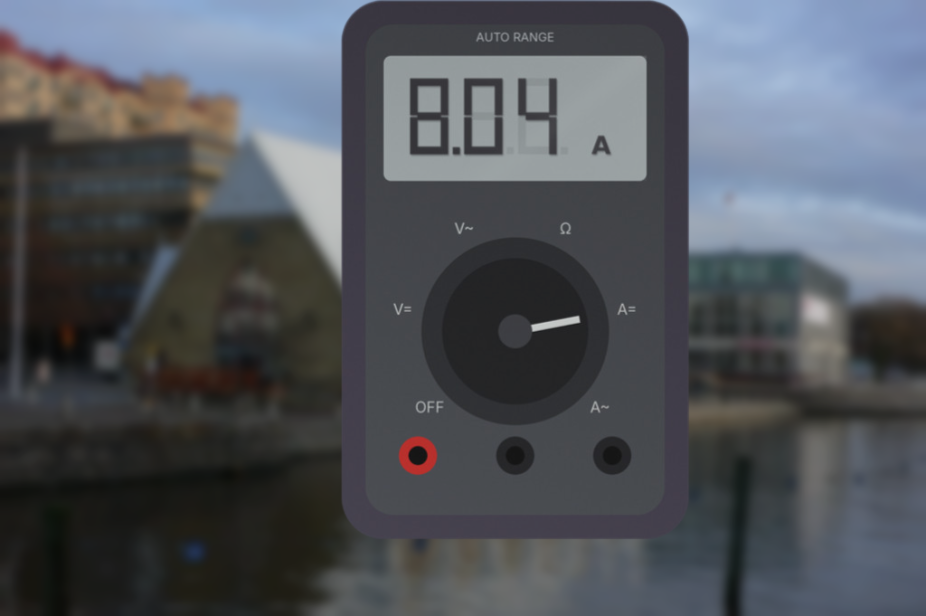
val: 8.04 (A)
